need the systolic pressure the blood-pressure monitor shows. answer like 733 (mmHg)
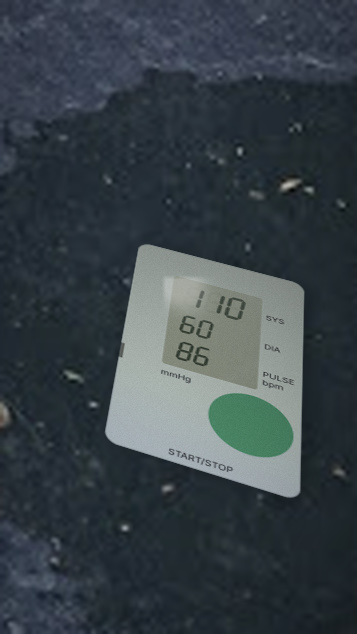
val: 110 (mmHg)
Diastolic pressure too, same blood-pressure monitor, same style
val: 60 (mmHg)
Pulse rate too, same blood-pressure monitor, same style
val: 86 (bpm)
